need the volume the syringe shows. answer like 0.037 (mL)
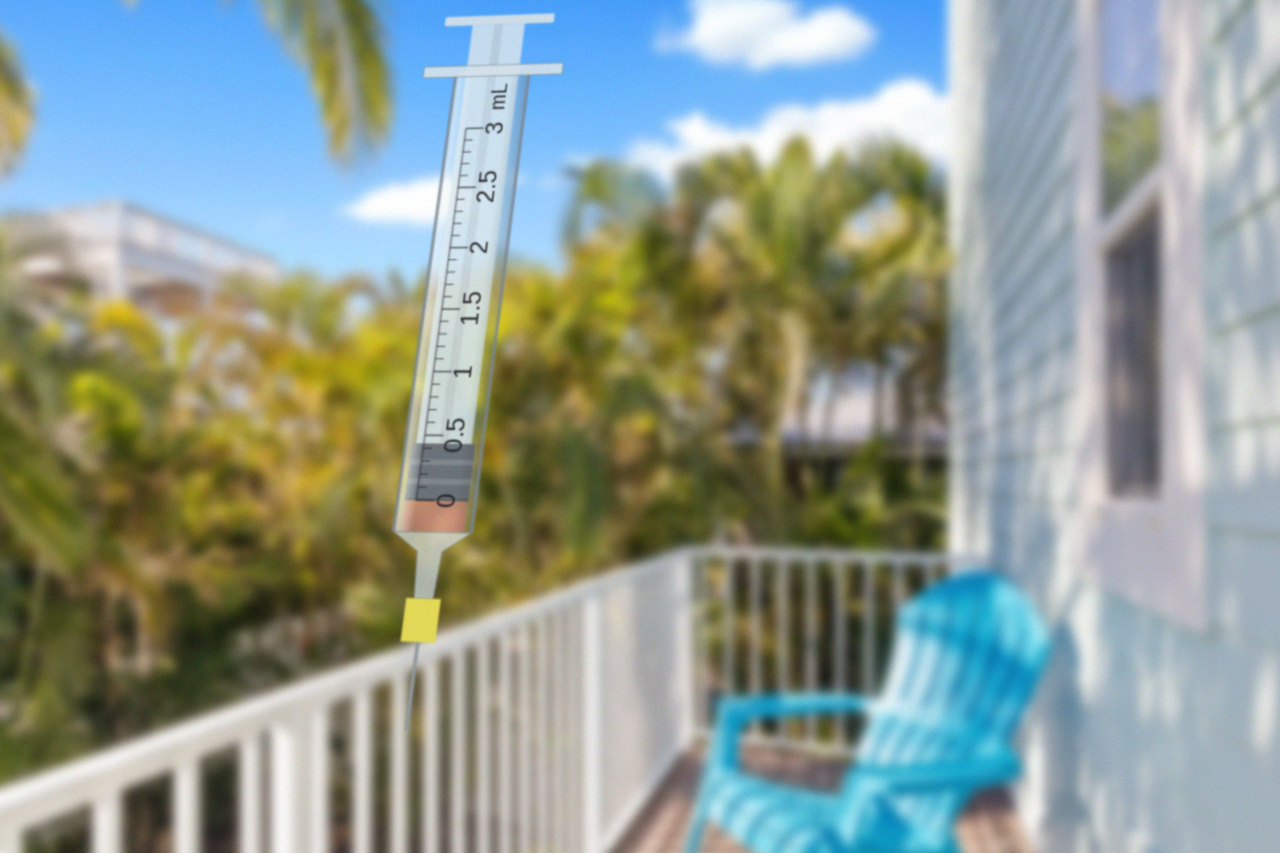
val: 0 (mL)
